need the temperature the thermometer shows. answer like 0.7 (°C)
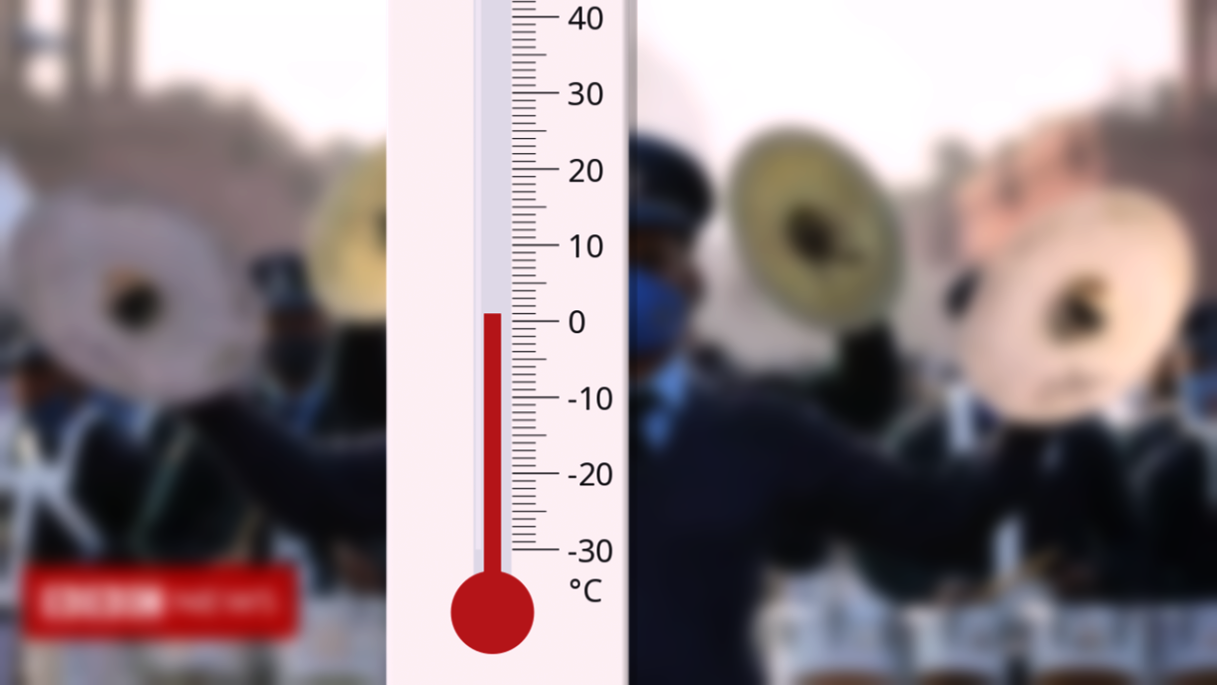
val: 1 (°C)
